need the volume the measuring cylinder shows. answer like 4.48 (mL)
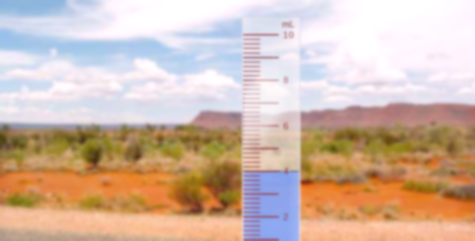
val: 4 (mL)
